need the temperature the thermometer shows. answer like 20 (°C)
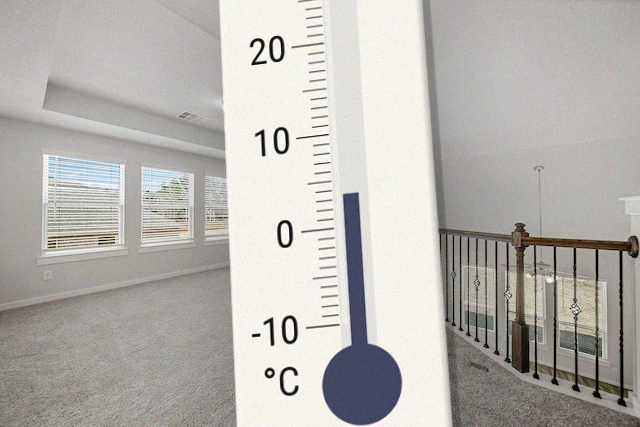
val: 3.5 (°C)
